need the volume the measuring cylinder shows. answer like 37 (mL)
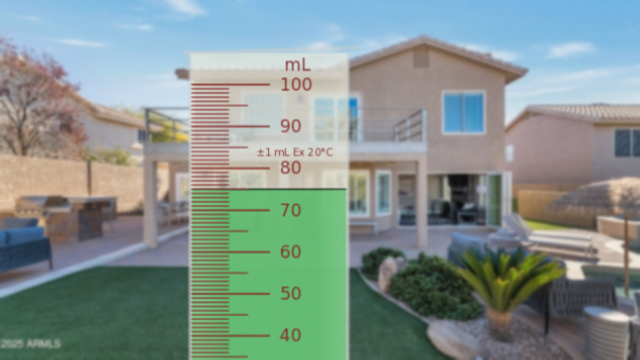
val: 75 (mL)
